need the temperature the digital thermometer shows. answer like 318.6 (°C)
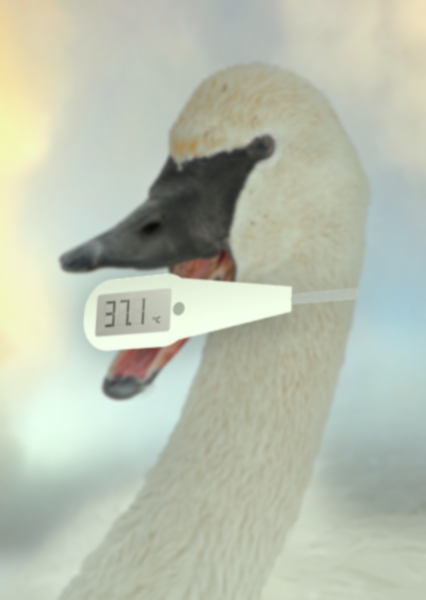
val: 37.1 (°C)
